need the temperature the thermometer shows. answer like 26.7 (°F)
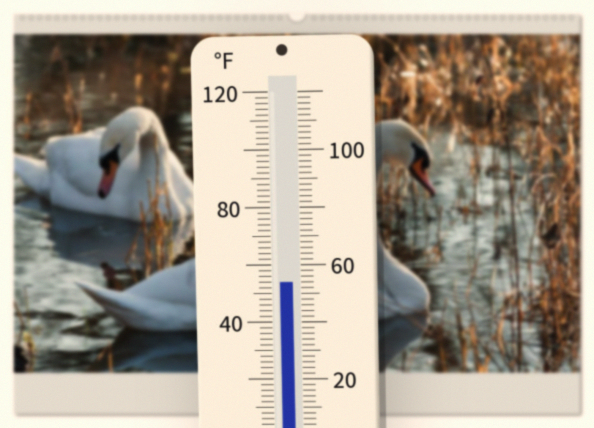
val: 54 (°F)
